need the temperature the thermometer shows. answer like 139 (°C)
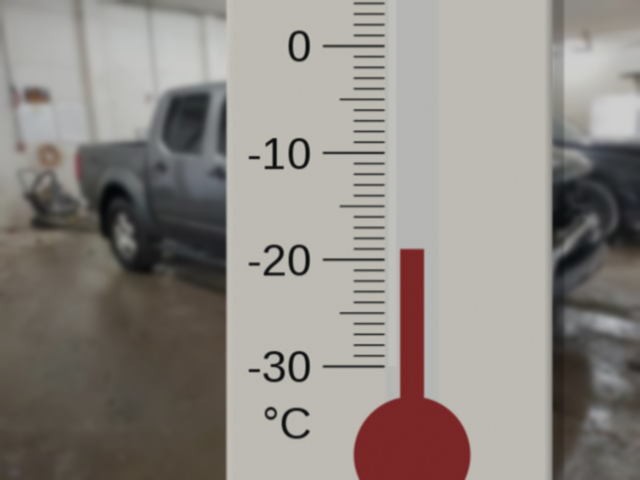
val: -19 (°C)
